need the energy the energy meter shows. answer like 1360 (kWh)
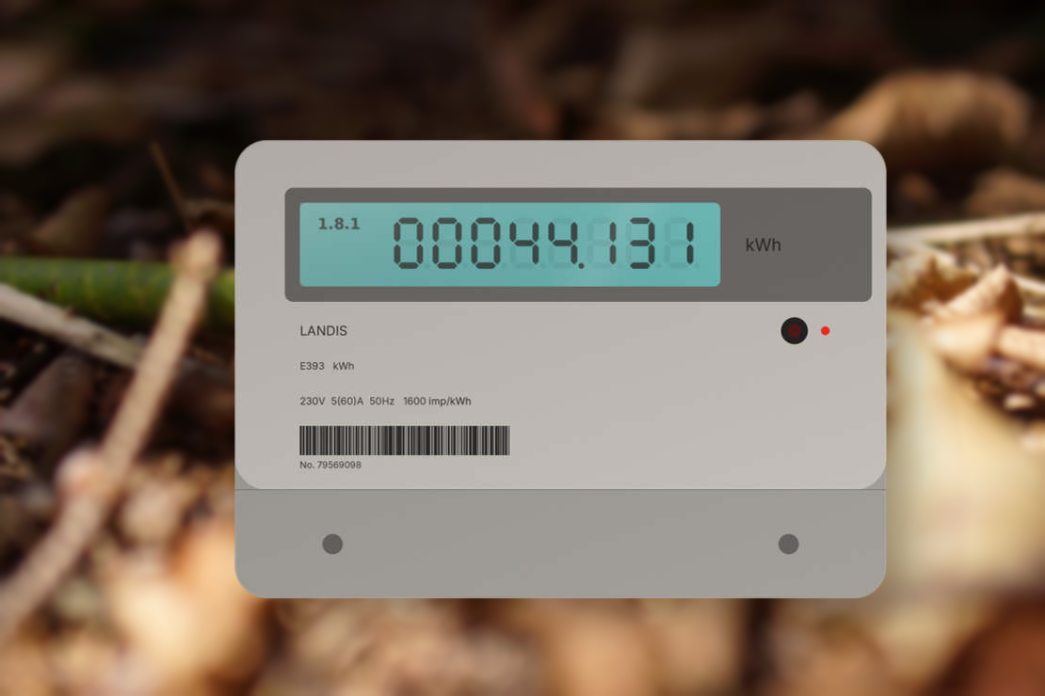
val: 44.131 (kWh)
